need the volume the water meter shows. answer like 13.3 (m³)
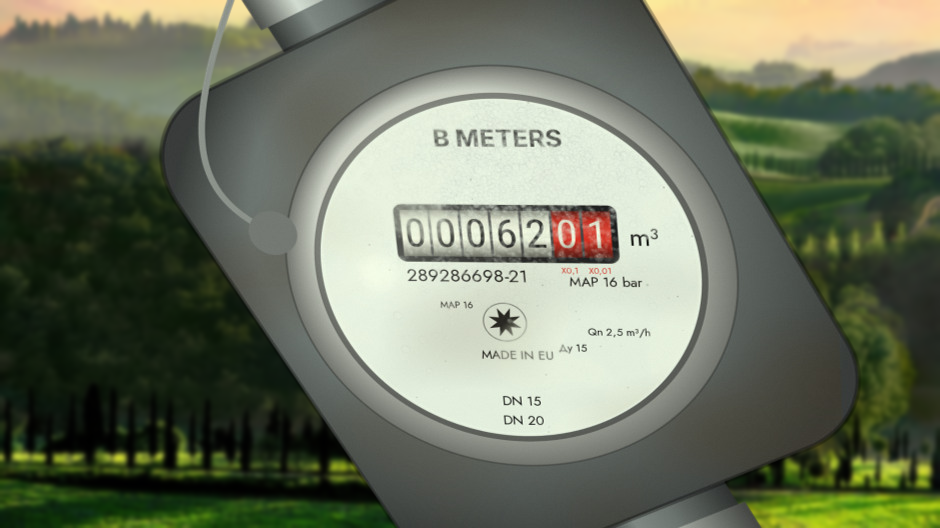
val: 62.01 (m³)
